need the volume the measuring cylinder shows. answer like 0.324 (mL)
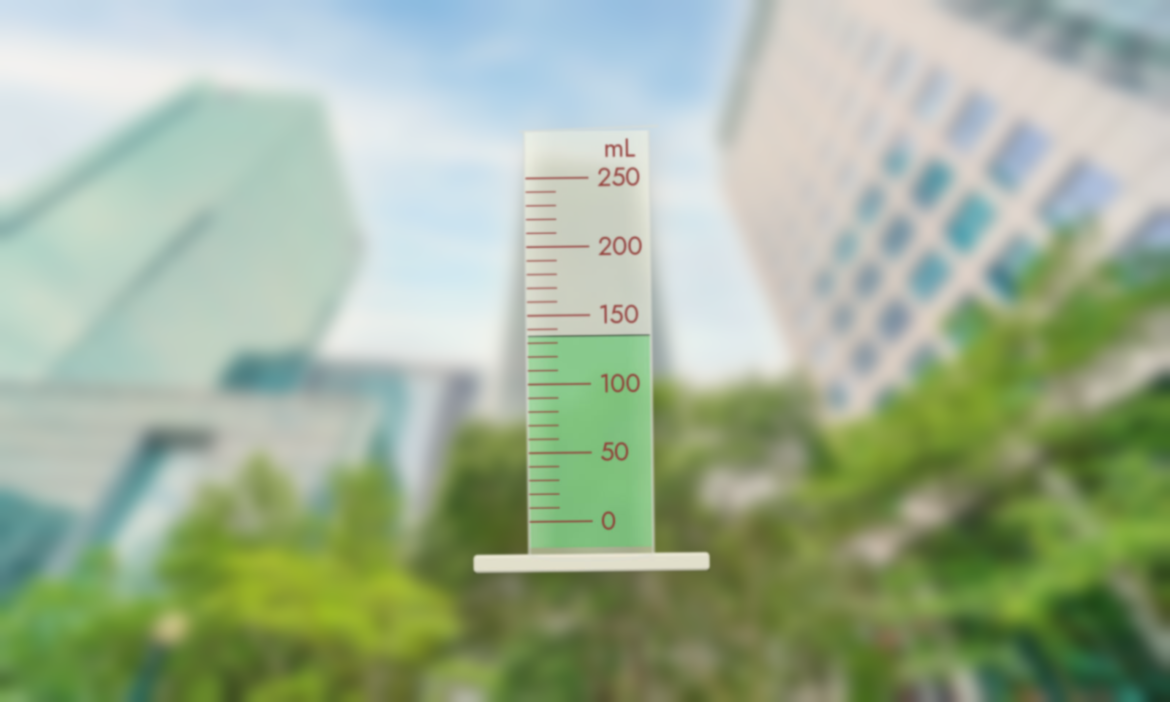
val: 135 (mL)
